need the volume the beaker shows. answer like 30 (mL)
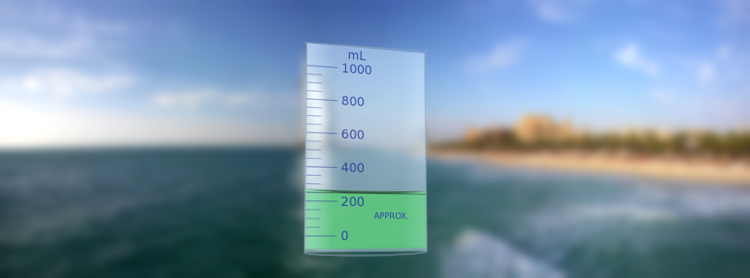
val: 250 (mL)
